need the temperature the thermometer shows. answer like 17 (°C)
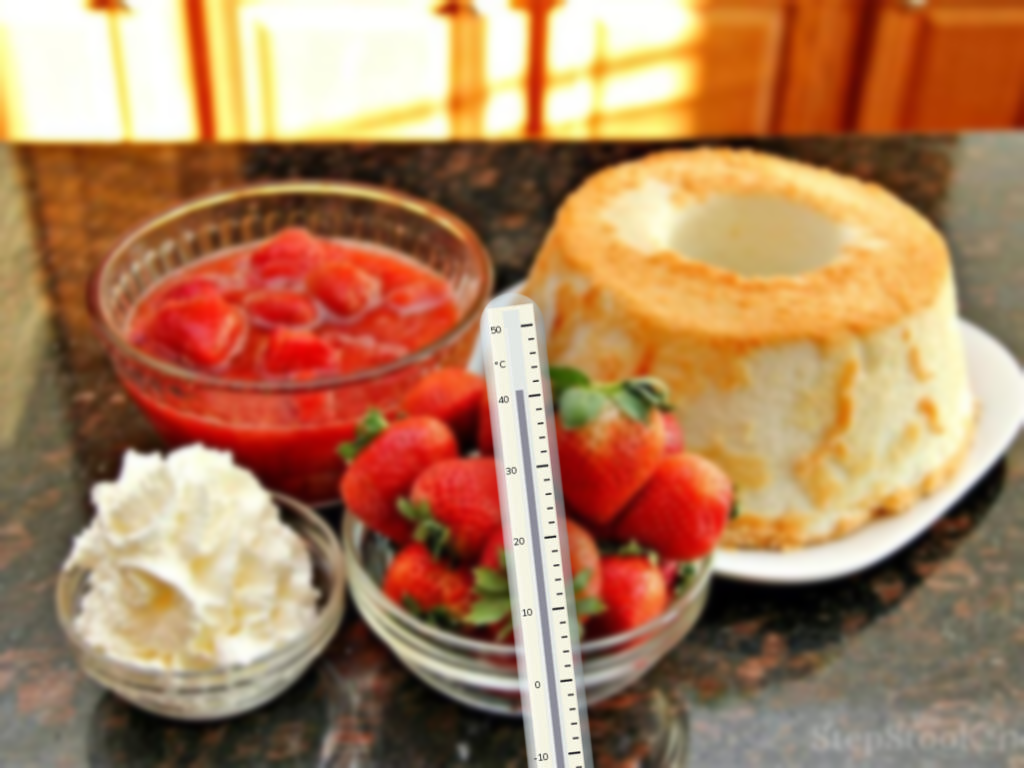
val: 41 (°C)
